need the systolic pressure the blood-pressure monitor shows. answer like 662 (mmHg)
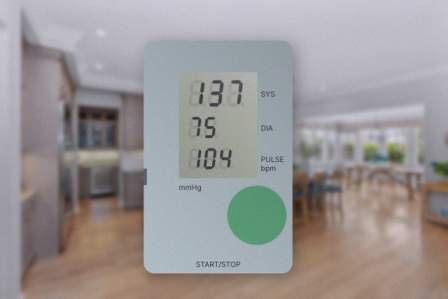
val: 137 (mmHg)
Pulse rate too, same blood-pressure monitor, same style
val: 104 (bpm)
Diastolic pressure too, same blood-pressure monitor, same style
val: 75 (mmHg)
